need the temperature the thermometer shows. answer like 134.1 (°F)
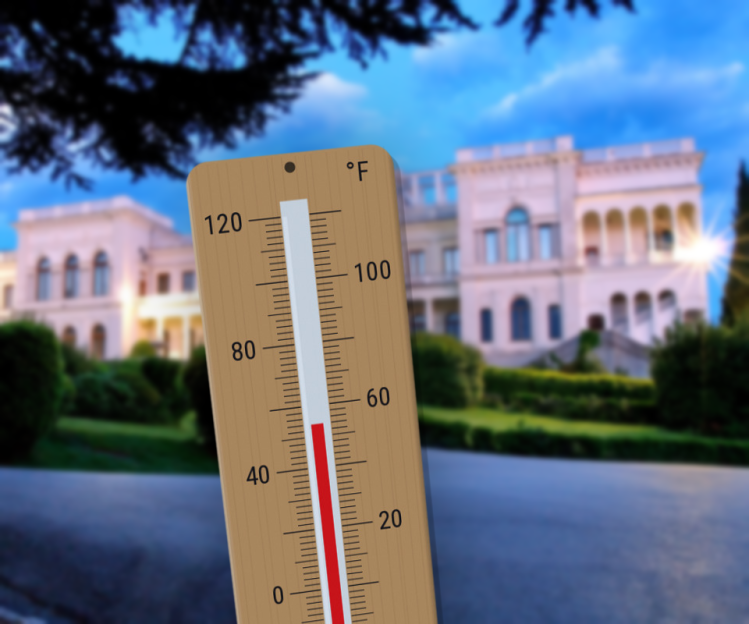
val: 54 (°F)
